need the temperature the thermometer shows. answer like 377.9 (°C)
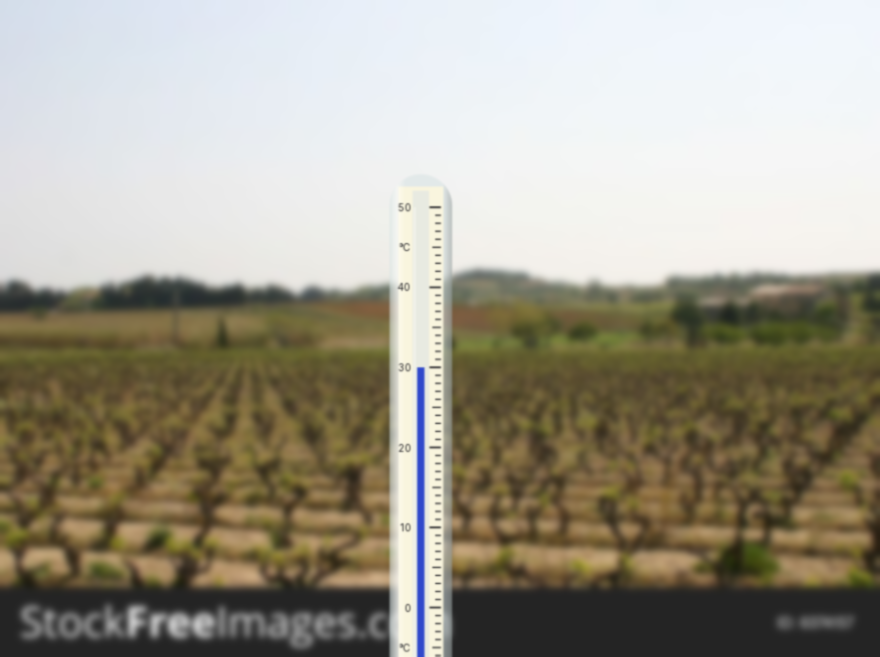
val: 30 (°C)
